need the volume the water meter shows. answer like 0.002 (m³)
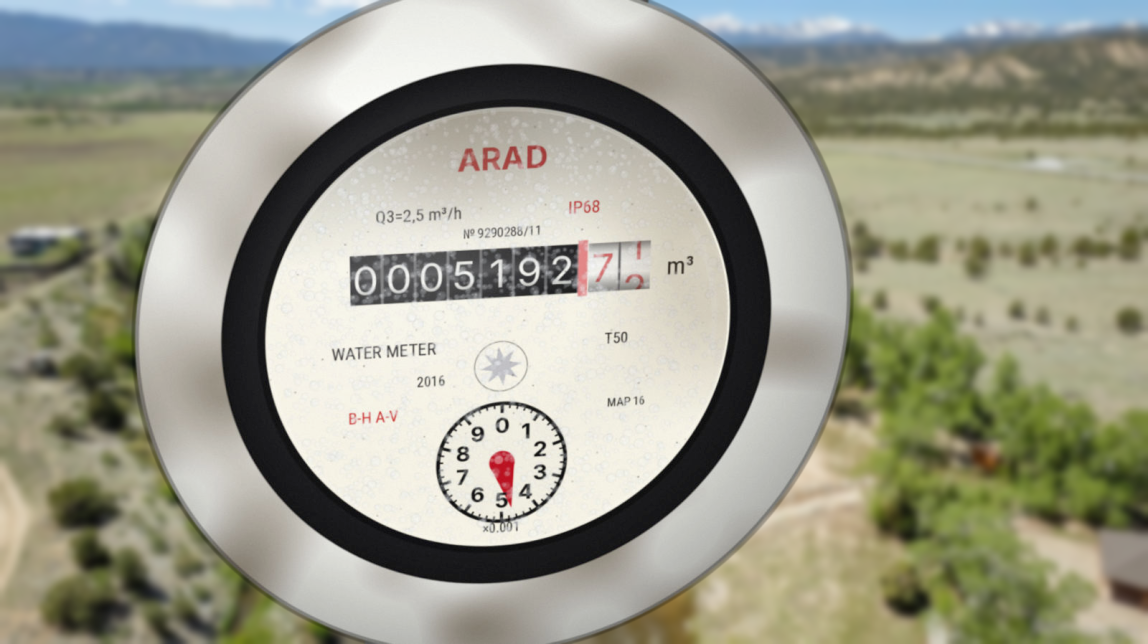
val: 5192.714 (m³)
